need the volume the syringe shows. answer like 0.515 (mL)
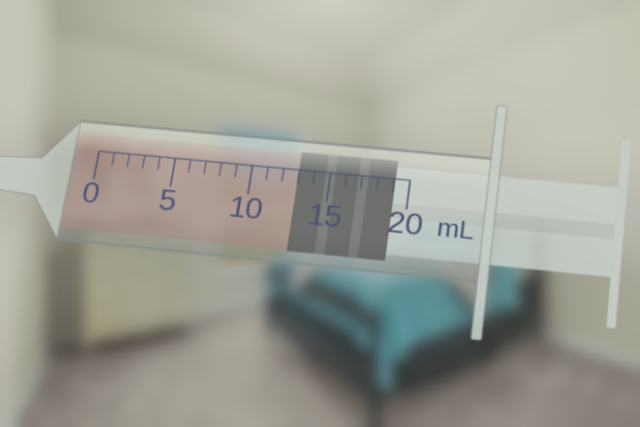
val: 13 (mL)
